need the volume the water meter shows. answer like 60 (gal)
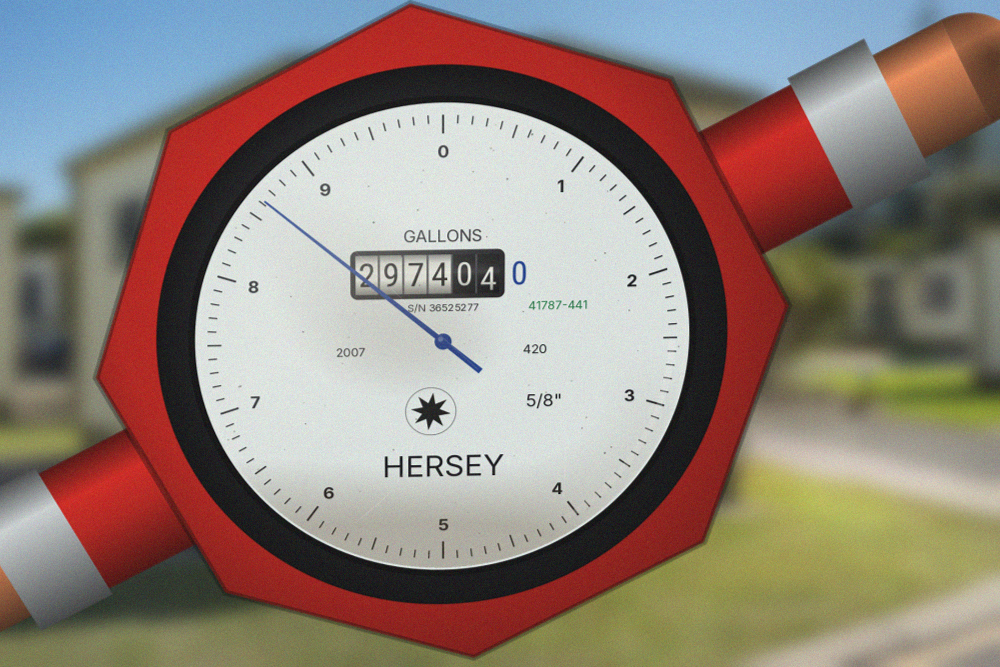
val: 2974038.6 (gal)
